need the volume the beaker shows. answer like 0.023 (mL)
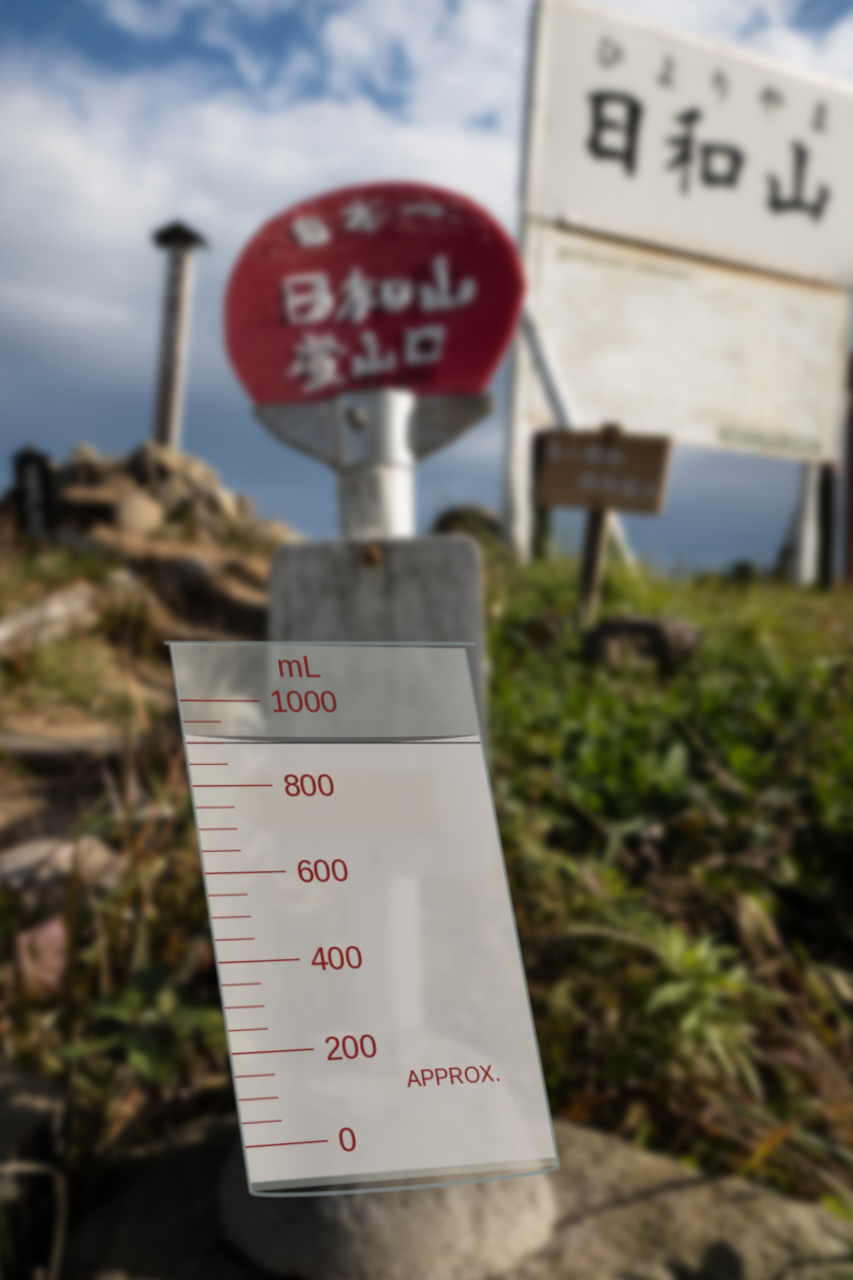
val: 900 (mL)
